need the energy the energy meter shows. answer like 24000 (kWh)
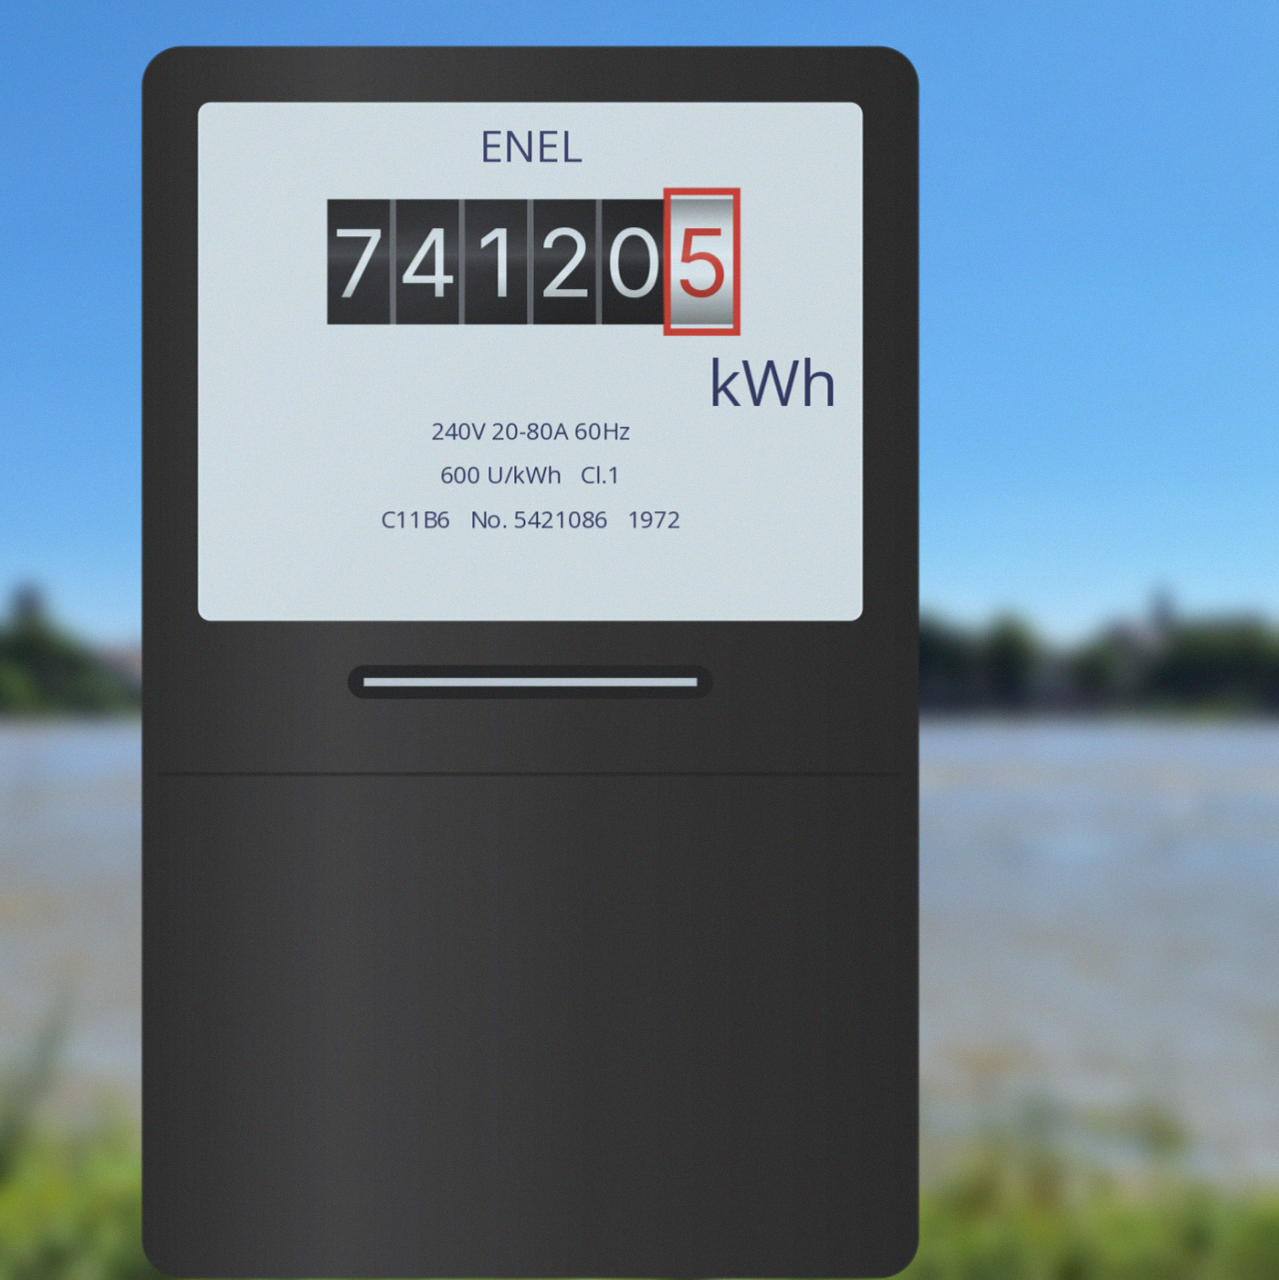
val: 74120.5 (kWh)
